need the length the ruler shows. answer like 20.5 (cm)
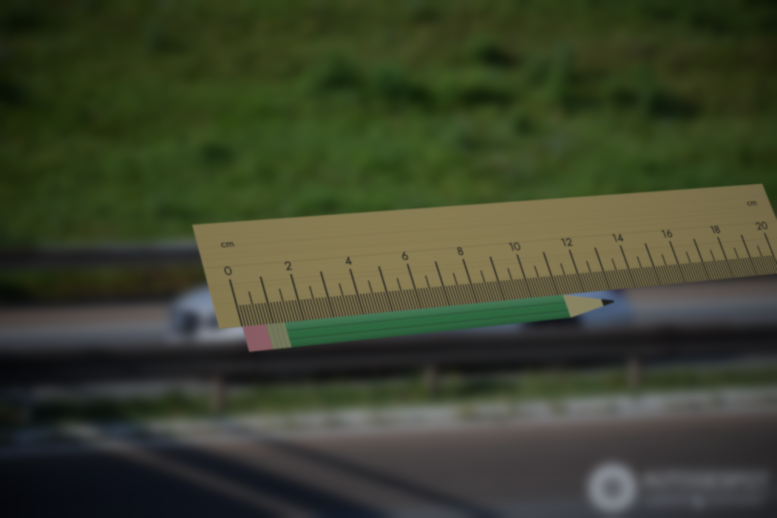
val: 13 (cm)
